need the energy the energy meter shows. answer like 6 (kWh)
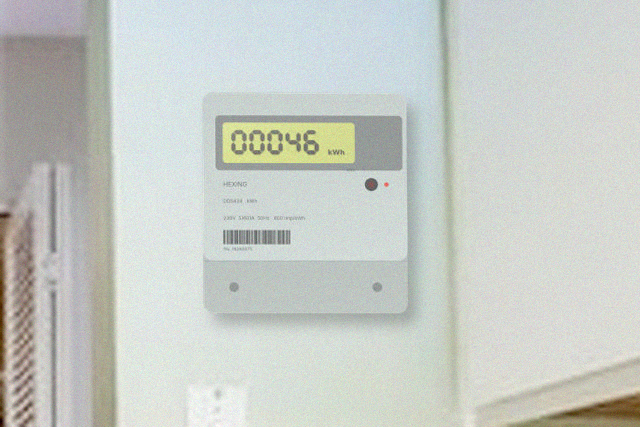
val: 46 (kWh)
